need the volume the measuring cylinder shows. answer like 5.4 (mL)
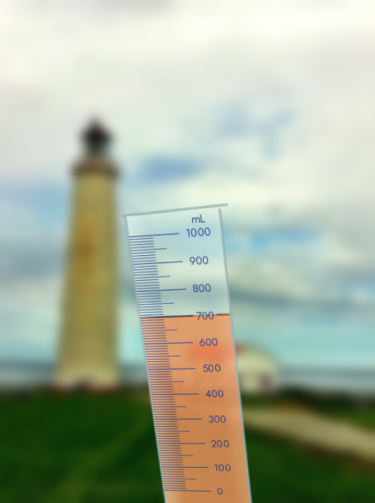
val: 700 (mL)
